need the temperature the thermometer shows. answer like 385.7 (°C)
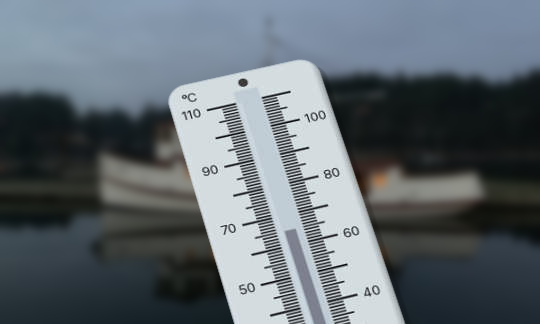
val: 65 (°C)
